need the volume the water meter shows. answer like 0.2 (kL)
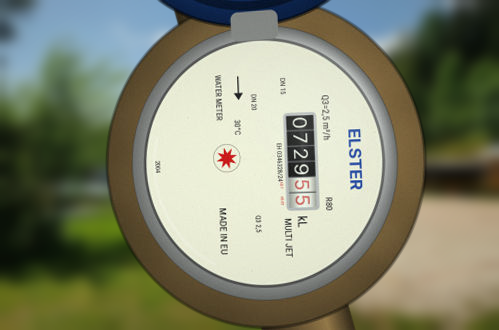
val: 729.55 (kL)
